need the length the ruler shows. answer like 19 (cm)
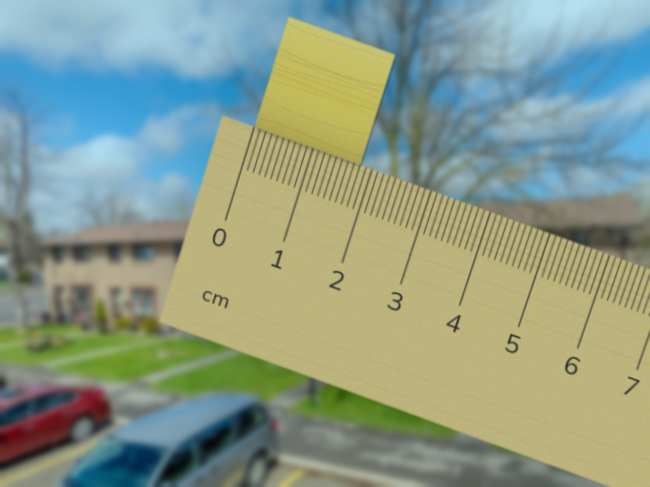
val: 1.8 (cm)
